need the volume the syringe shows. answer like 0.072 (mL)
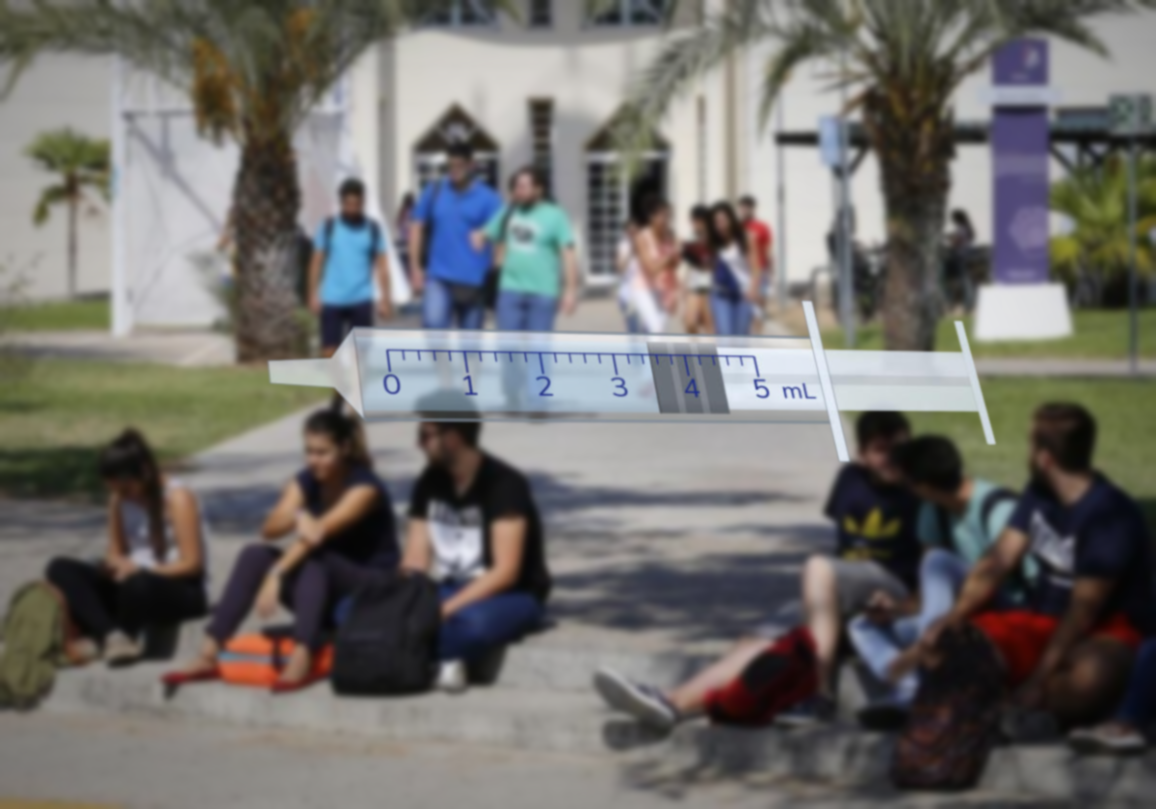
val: 3.5 (mL)
